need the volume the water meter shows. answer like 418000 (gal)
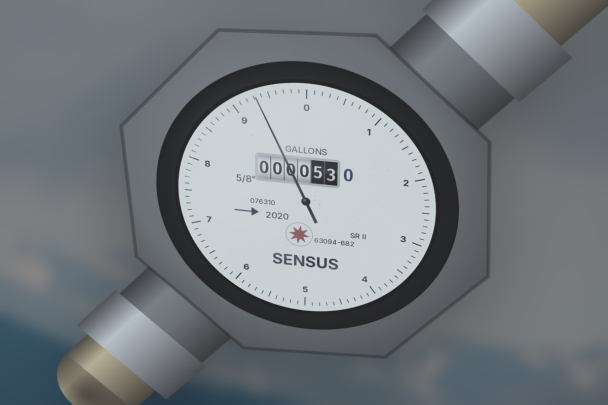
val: 529.3 (gal)
